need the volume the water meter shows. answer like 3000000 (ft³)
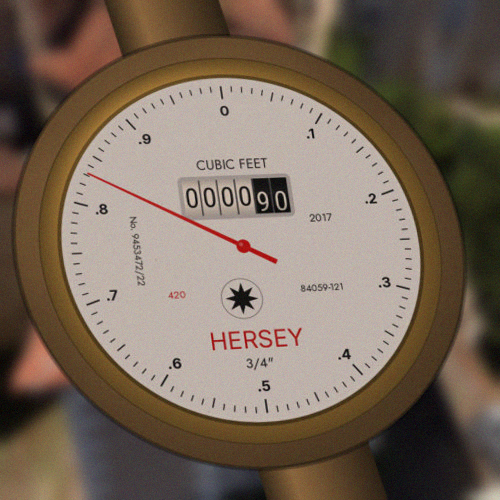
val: 89.83 (ft³)
